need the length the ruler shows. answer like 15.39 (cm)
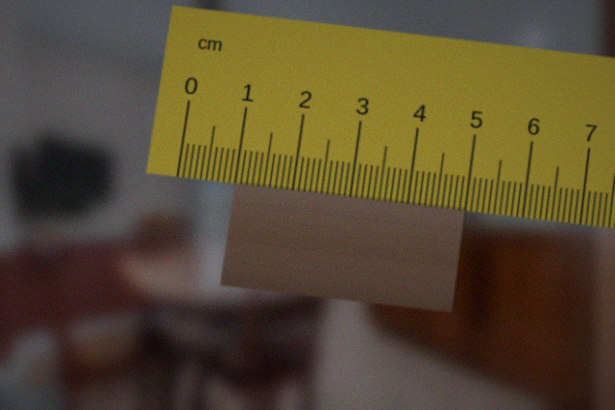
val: 4 (cm)
